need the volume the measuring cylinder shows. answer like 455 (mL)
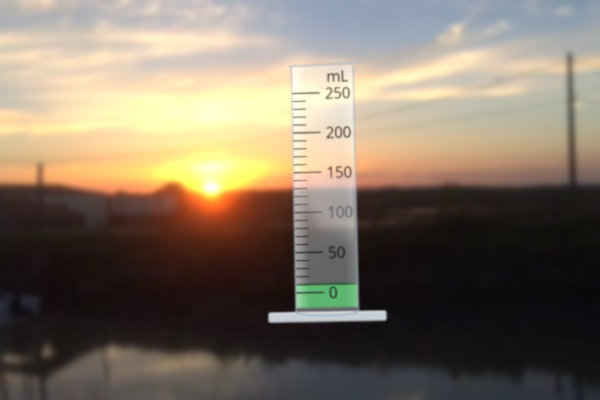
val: 10 (mL)
